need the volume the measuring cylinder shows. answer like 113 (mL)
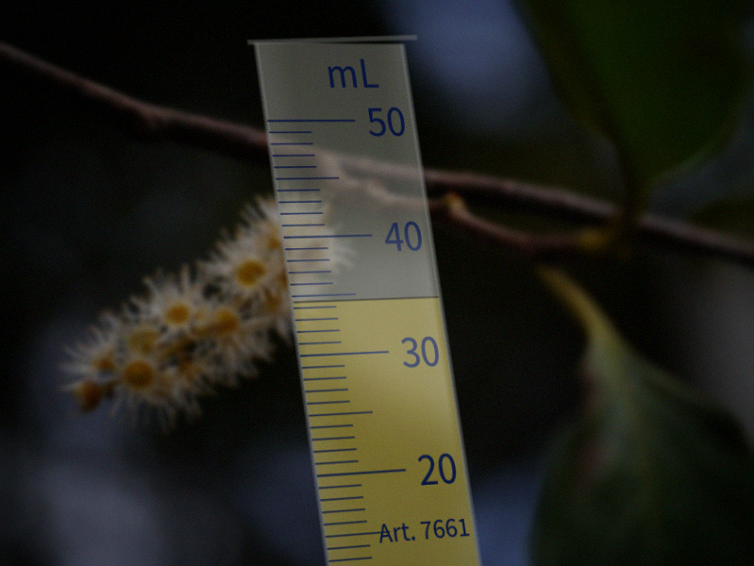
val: 34.5 (mL)
